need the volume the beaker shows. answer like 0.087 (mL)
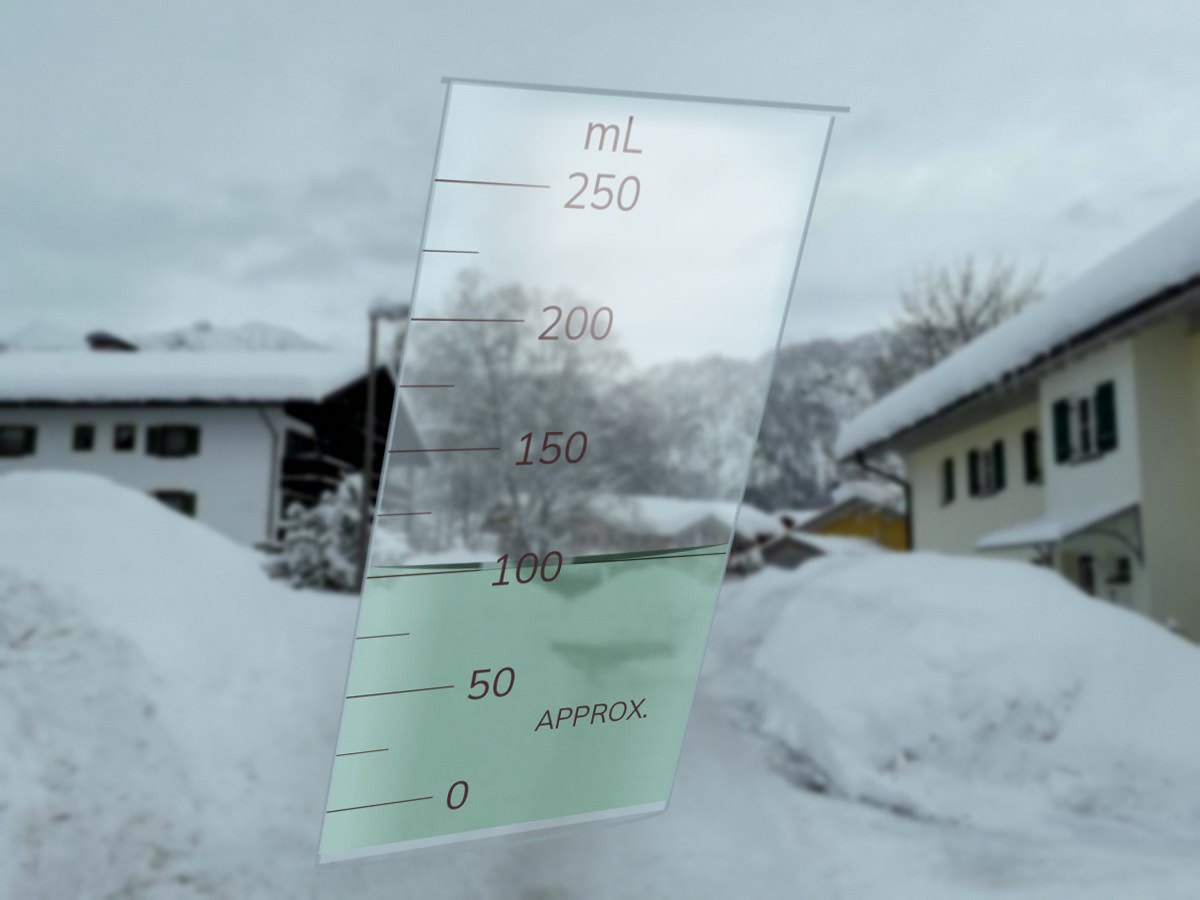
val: 100 (mL)
